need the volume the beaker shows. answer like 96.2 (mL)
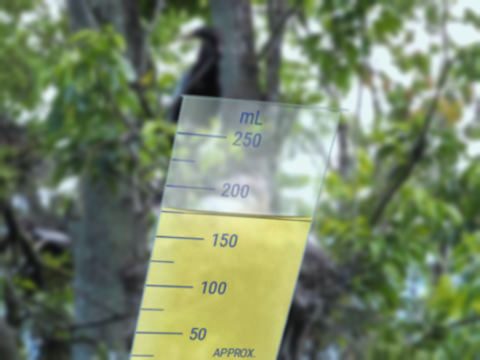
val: 175 (mL)
